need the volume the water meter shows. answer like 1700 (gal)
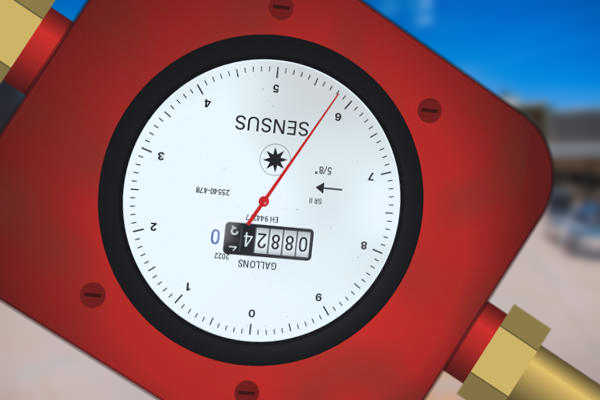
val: 882425.8 (gal)
